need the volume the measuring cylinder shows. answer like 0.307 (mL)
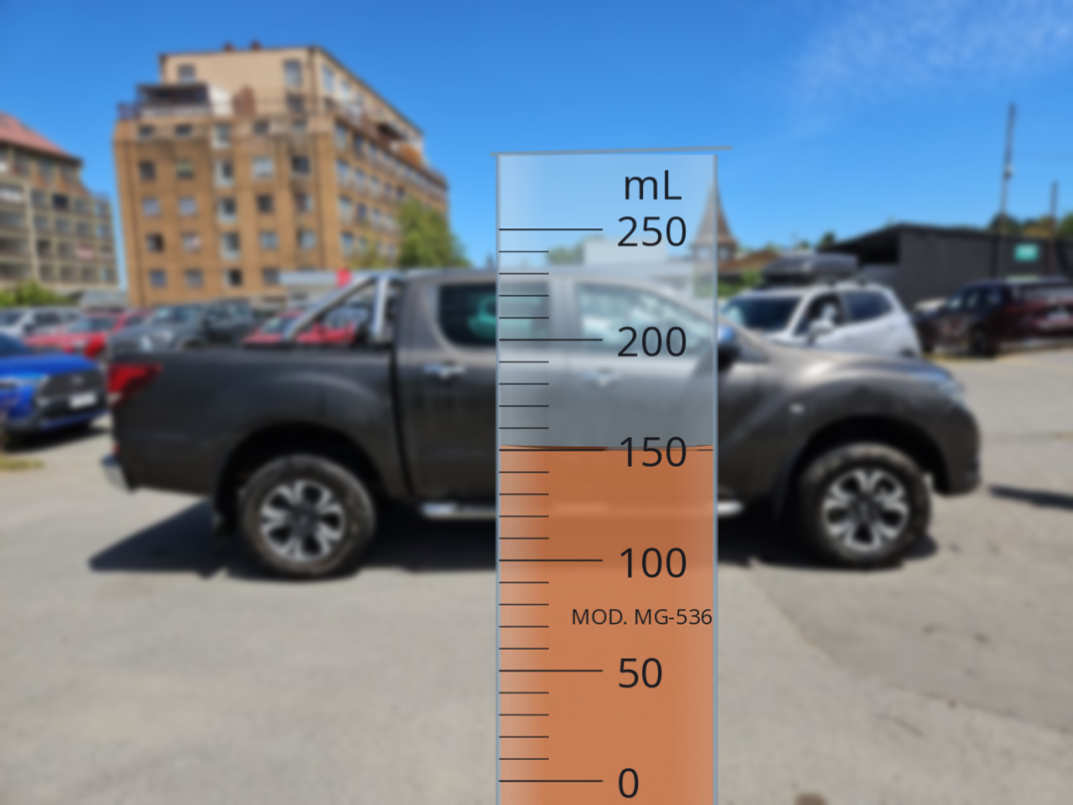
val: 150 (mL)
